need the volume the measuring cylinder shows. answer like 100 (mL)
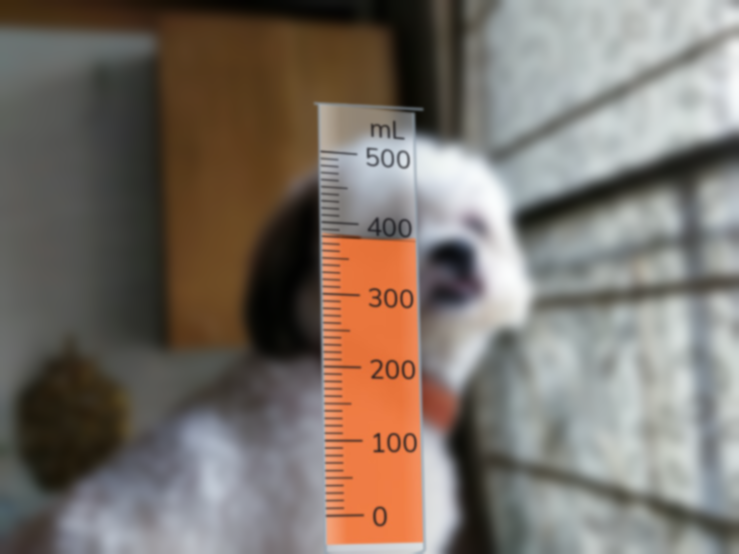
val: 380 (mL)
